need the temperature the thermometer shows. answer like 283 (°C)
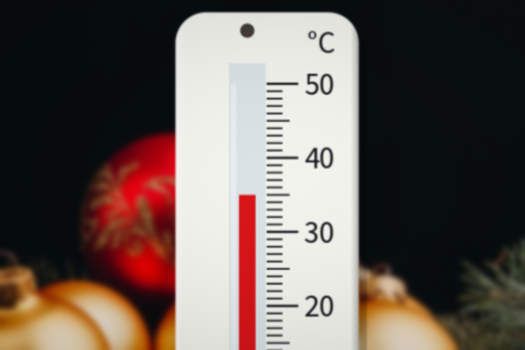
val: 35 (°C)
